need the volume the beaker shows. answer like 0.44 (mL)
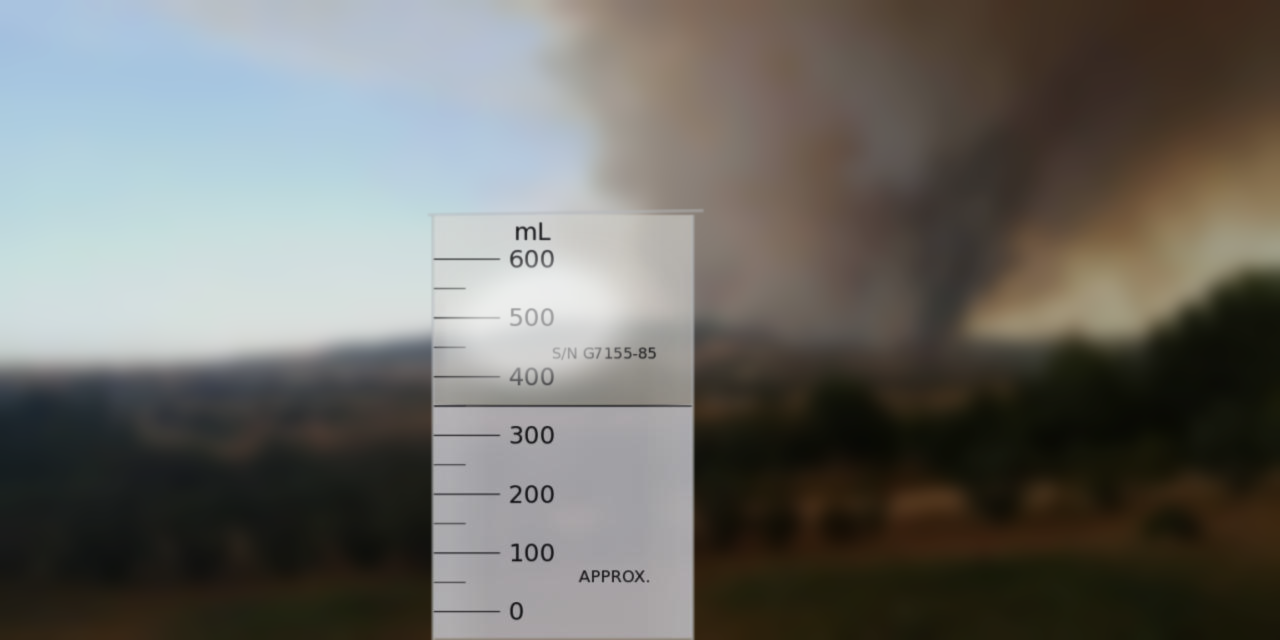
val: 350 (mL)
